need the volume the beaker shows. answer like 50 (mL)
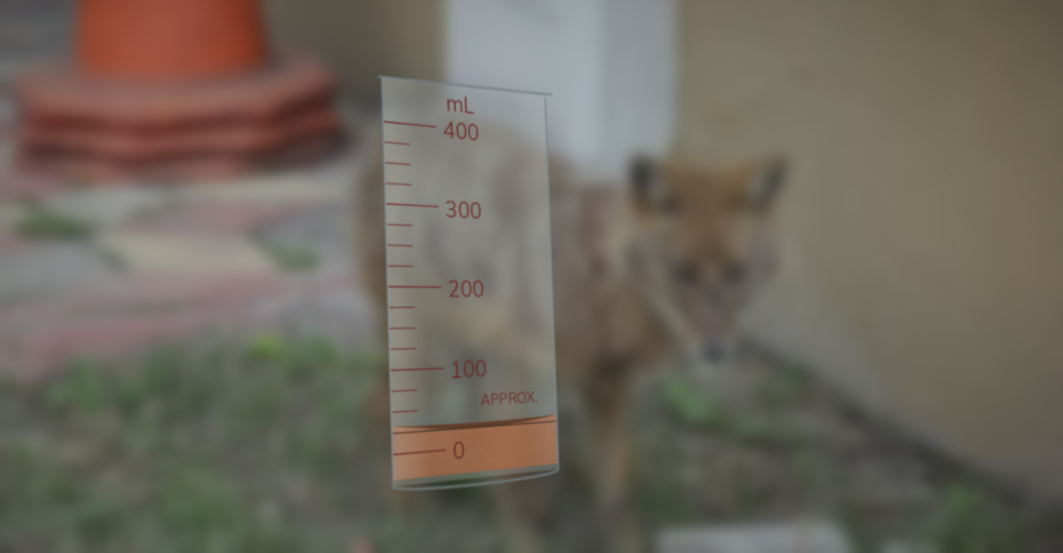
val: 25 (mL)
